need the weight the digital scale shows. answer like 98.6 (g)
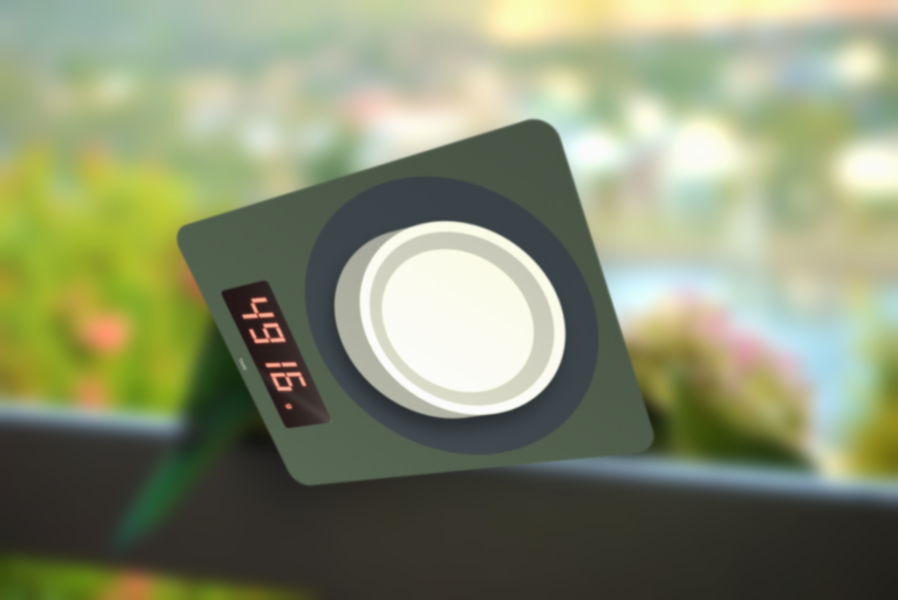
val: 4916 (g)
